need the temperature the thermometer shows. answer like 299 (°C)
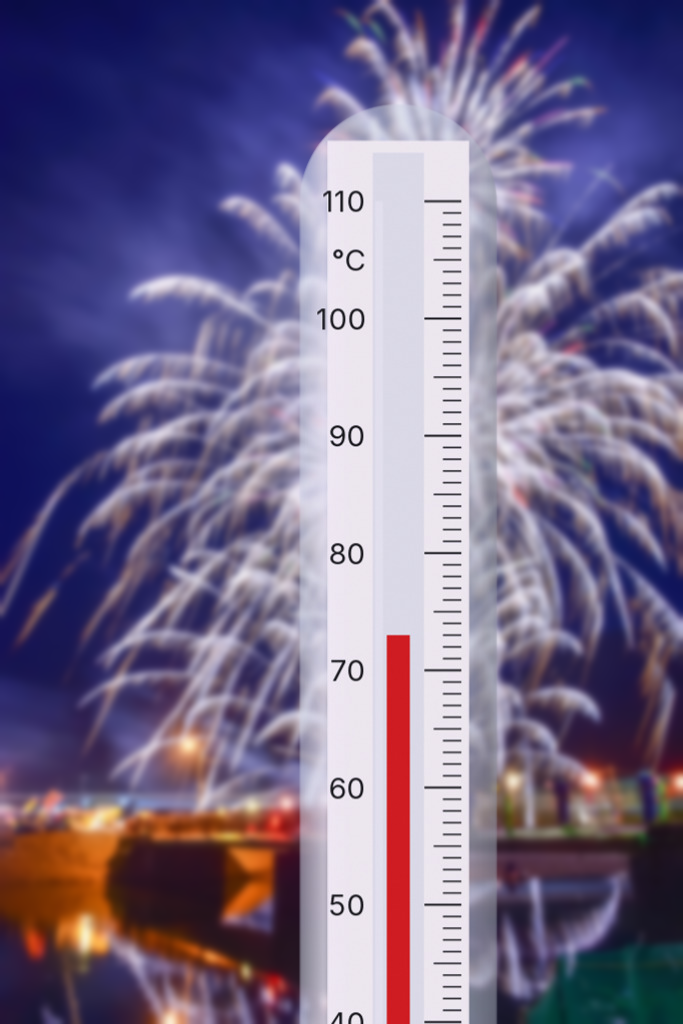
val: 73 (°C)
